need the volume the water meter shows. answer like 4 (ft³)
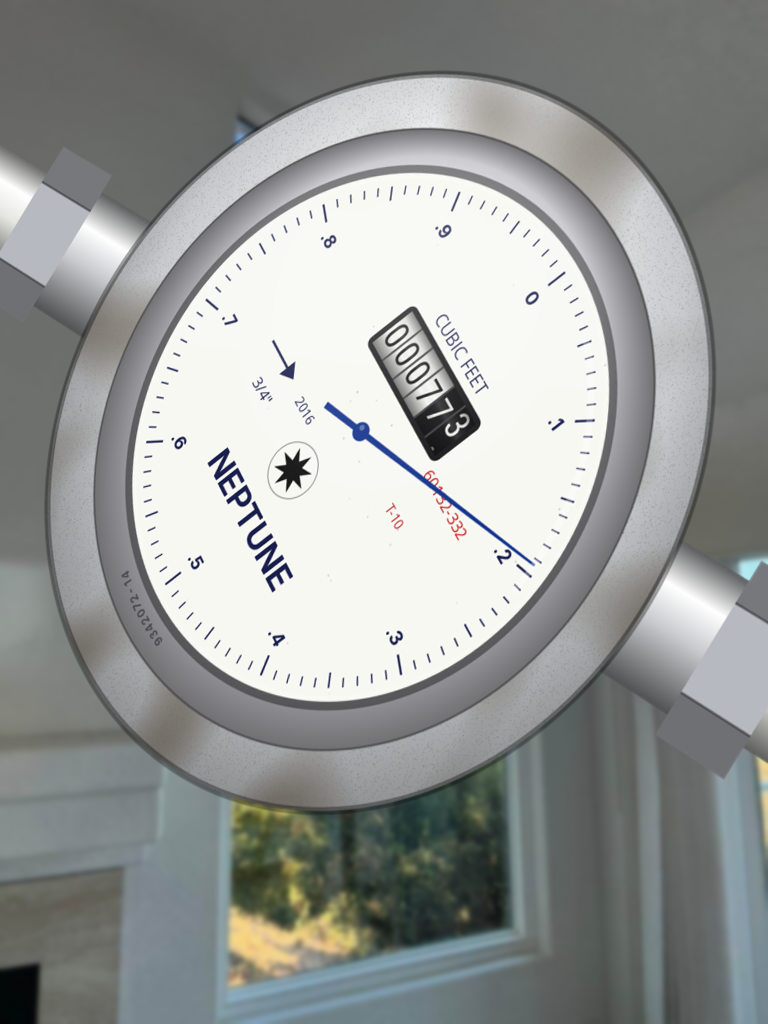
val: 773.19 (ft³)
